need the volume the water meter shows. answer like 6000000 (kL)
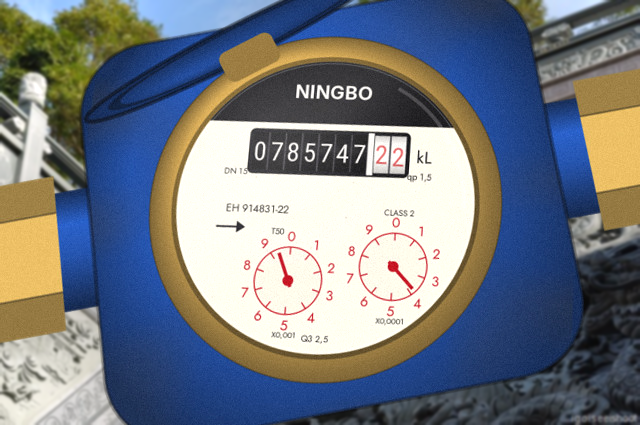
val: 785747.2193 (kL)
